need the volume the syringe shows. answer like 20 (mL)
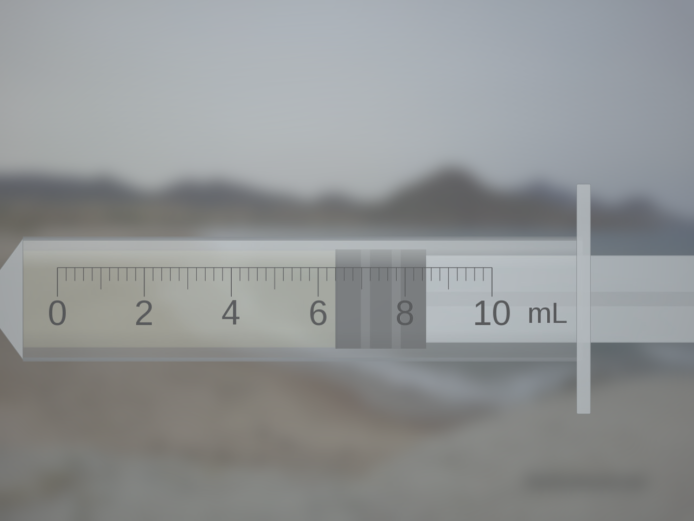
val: 6.4 (mL)
